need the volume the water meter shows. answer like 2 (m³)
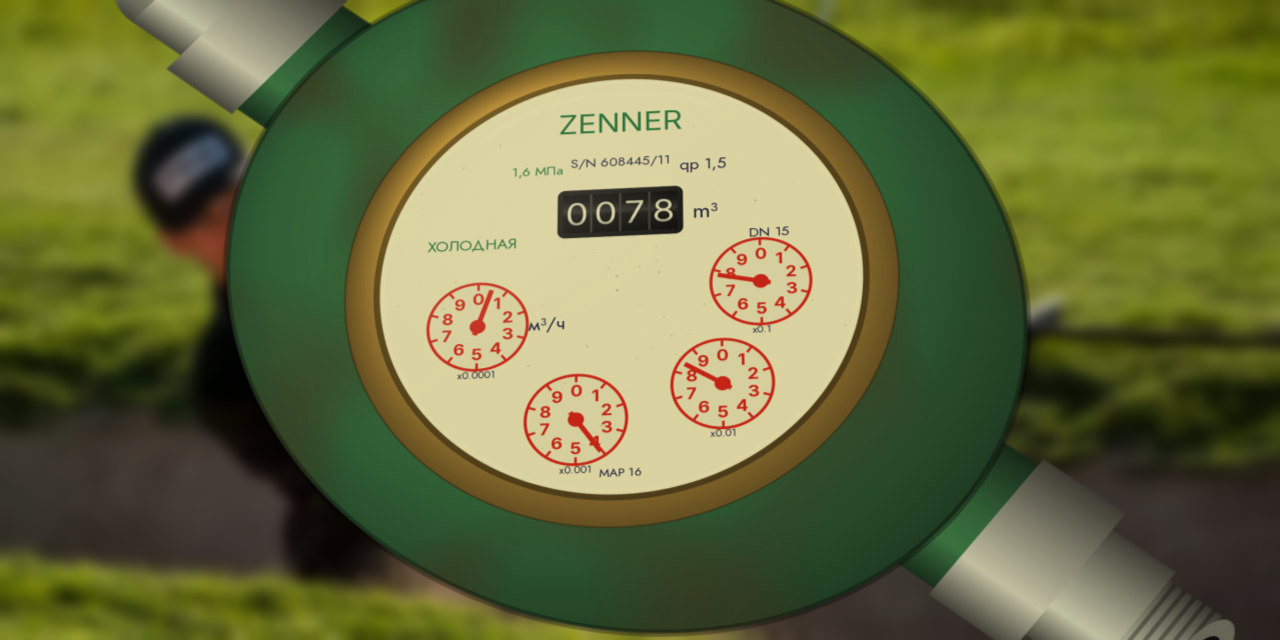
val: 78.7840 (m³)
